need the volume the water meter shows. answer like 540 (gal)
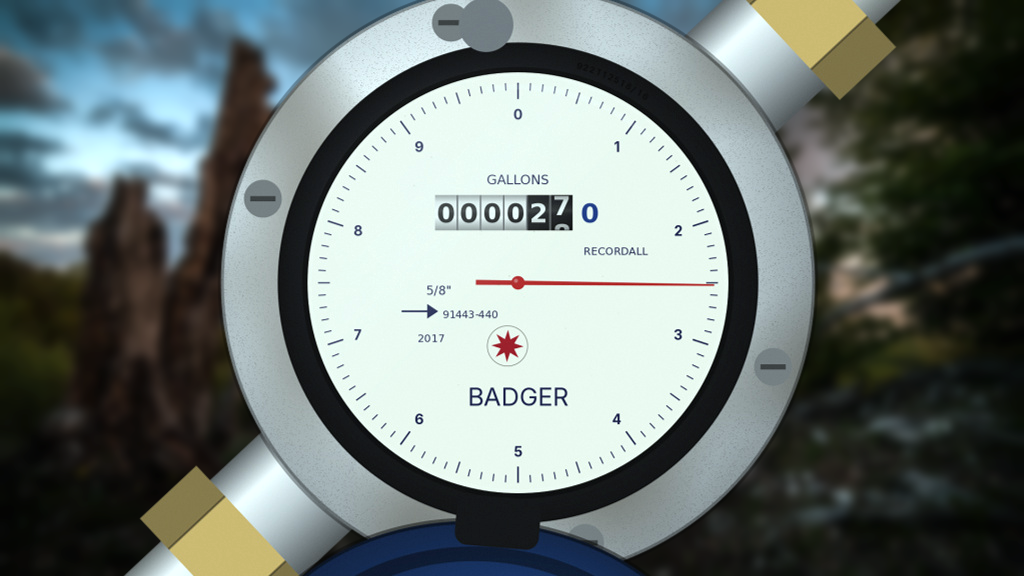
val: 272.5 (gal)
